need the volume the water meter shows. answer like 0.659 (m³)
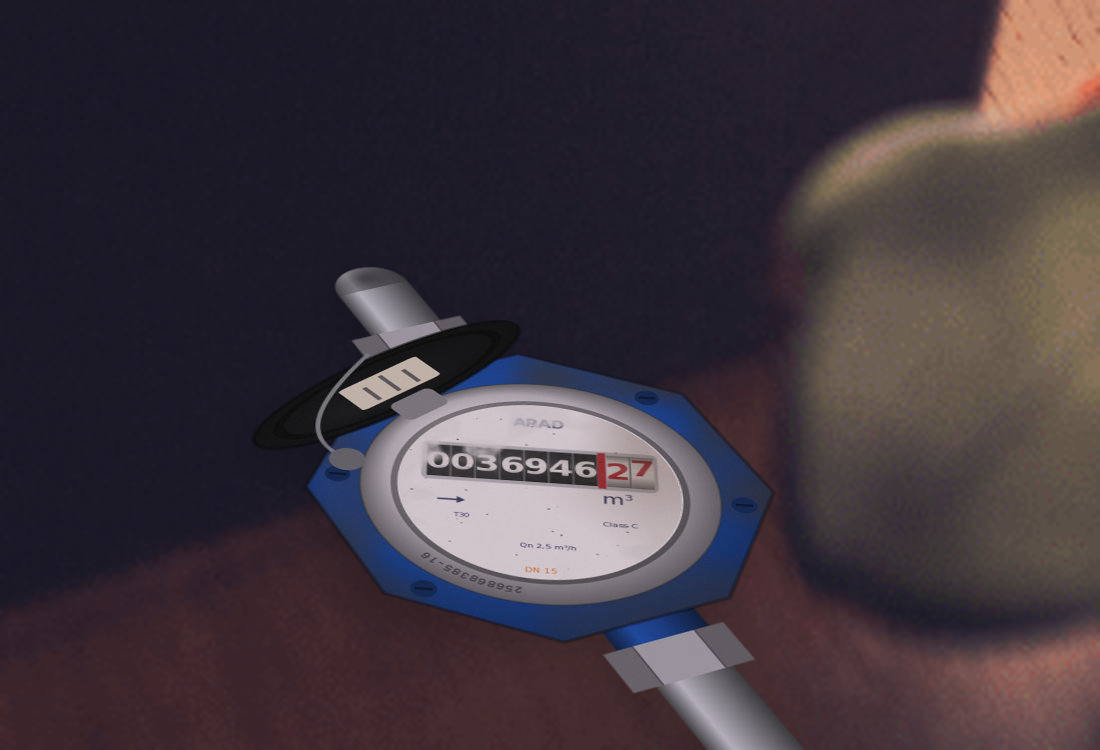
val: 36946.27 (m³)
